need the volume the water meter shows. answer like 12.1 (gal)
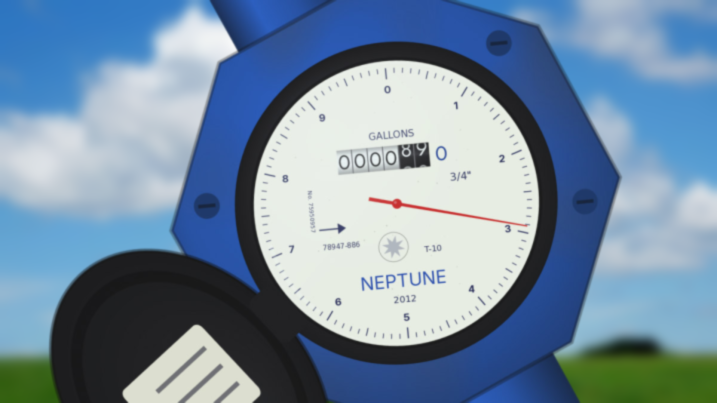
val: 892.9 (gal)
